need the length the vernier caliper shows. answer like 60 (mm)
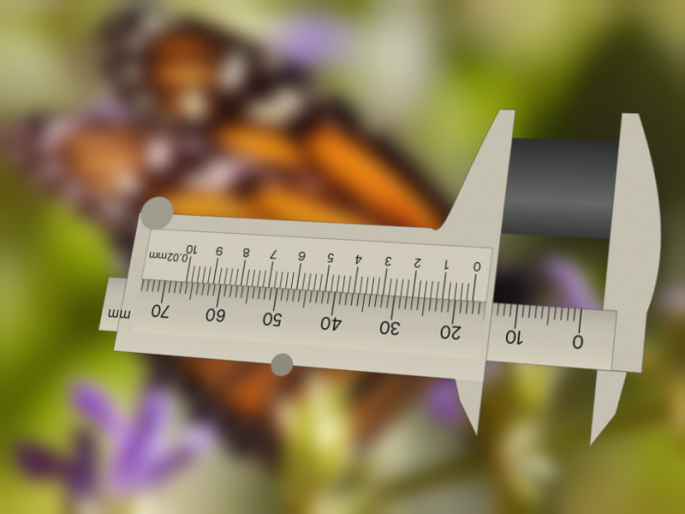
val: 17.2 (mm)
